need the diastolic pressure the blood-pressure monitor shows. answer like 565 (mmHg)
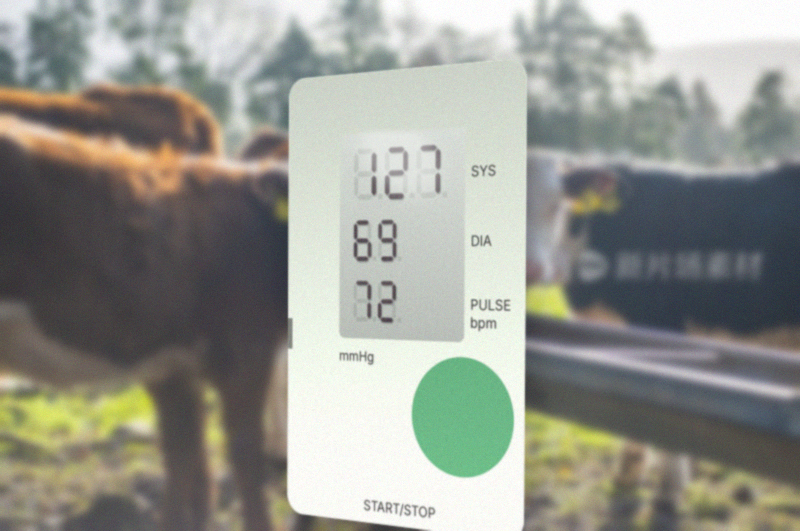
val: 69 (mmHg)
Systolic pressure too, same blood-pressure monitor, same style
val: 127 (mmHg)
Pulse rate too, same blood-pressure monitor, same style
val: 72 (bpm)
